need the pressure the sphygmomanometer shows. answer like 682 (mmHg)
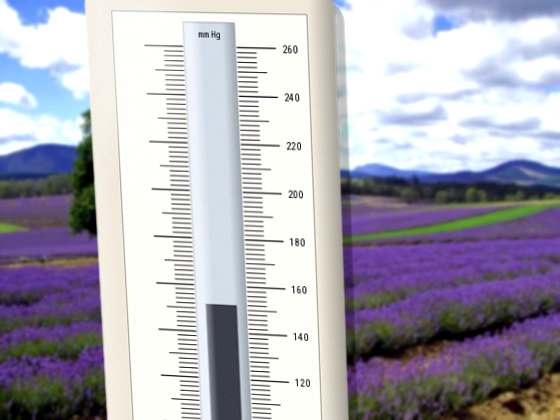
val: 152 (mmHg)
